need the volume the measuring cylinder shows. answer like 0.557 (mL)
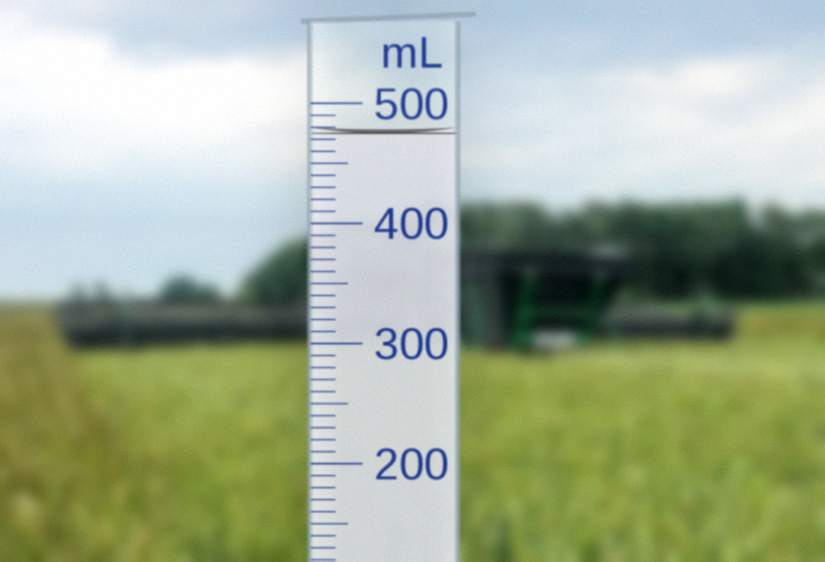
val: 475 (mL)
